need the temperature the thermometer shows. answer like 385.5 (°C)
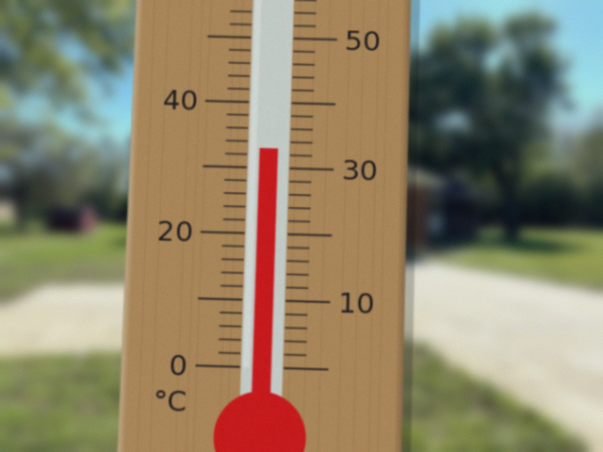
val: 33 (°C)
